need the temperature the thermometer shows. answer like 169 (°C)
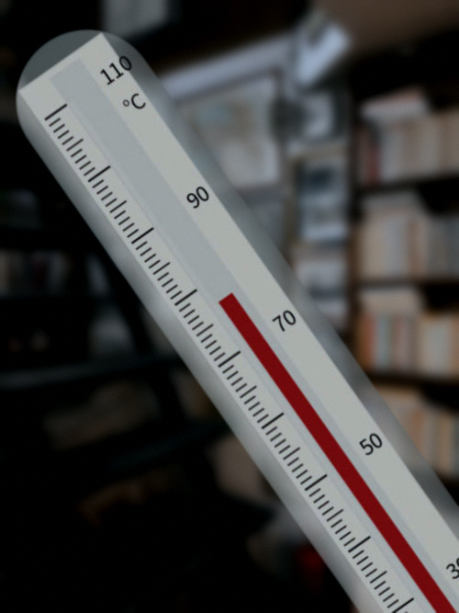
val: 77 (°C)
